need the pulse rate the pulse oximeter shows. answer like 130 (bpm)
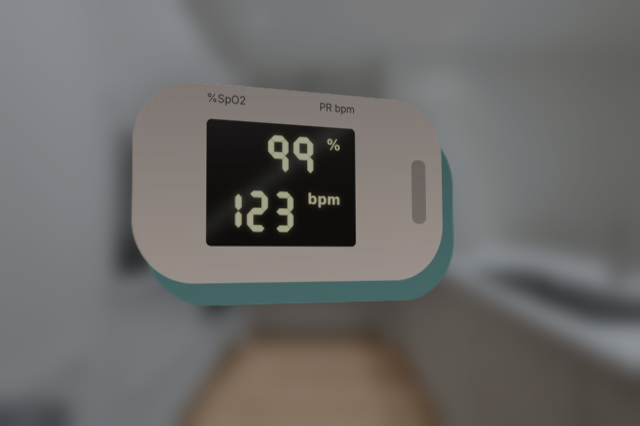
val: 123 (bpm)
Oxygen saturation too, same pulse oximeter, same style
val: 99 (%)
